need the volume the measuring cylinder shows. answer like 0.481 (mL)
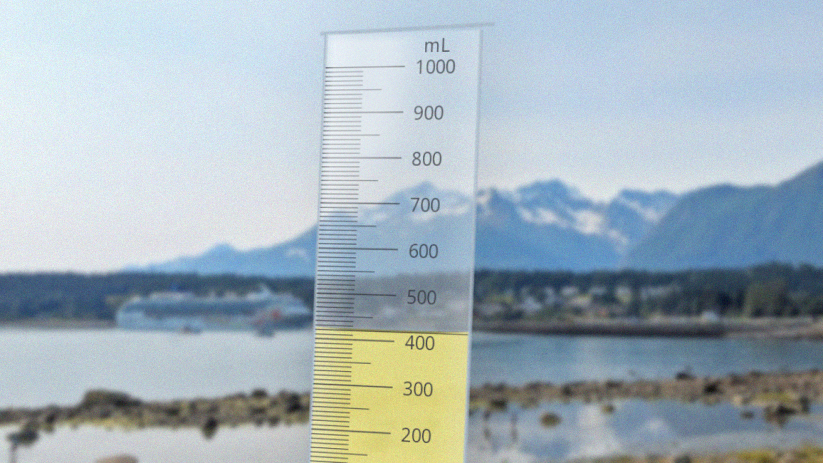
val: 420 (mL)
